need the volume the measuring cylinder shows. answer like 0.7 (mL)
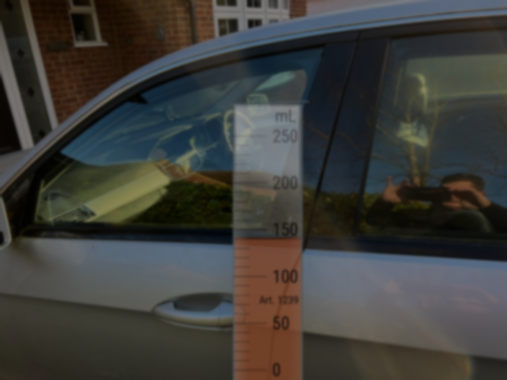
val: 140 (mL)
